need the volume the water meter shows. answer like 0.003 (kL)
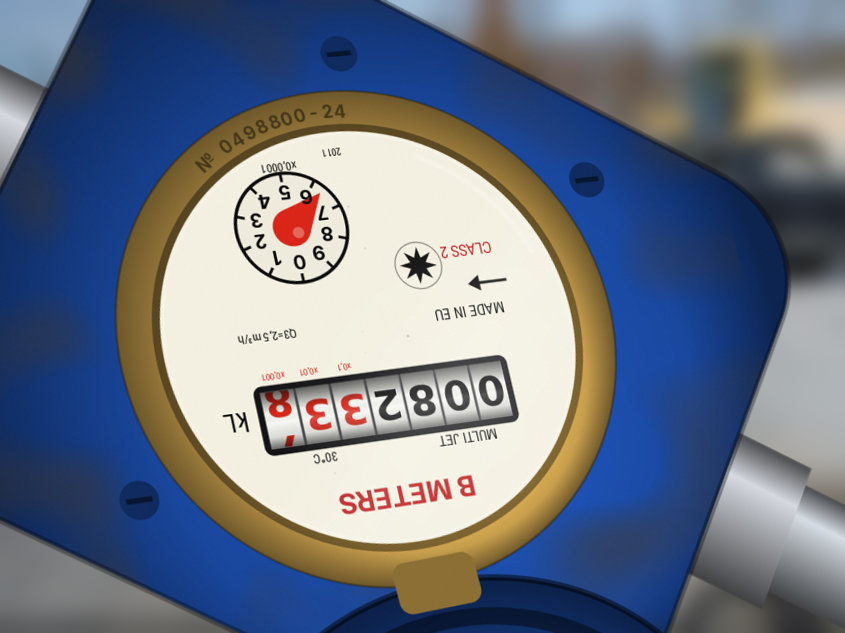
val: 82.3376 (kL)
